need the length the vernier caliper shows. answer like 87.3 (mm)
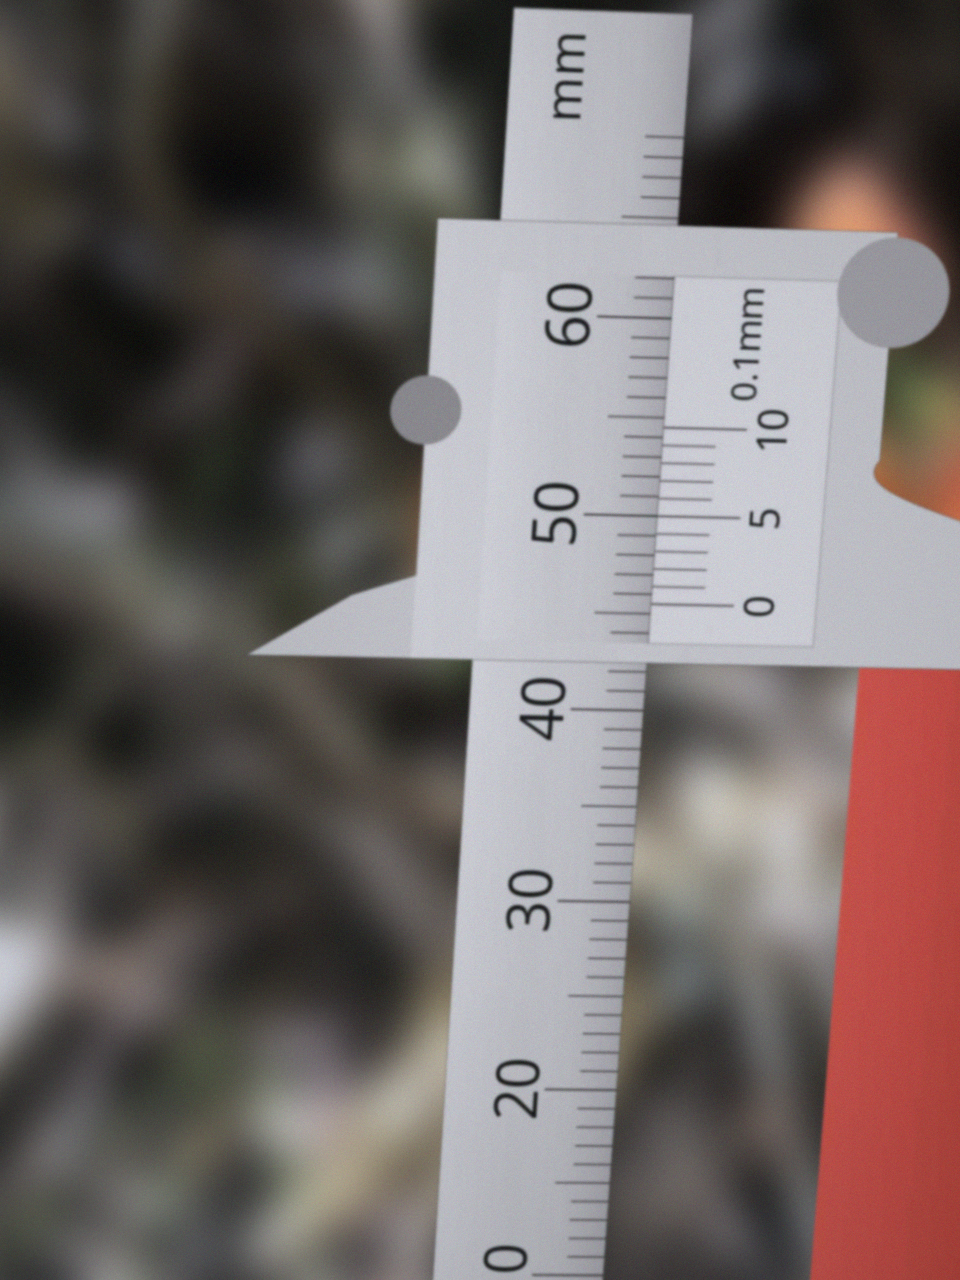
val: 45.5 (mm)
